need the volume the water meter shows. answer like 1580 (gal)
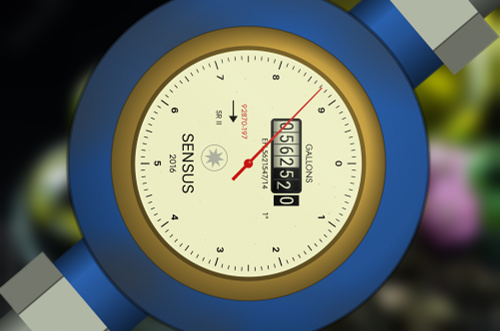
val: 562518.7 (gal)
